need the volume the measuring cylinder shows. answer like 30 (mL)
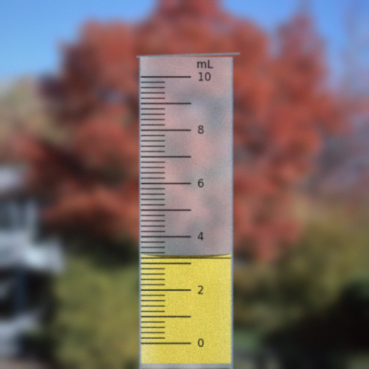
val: 3.2 (mL)
